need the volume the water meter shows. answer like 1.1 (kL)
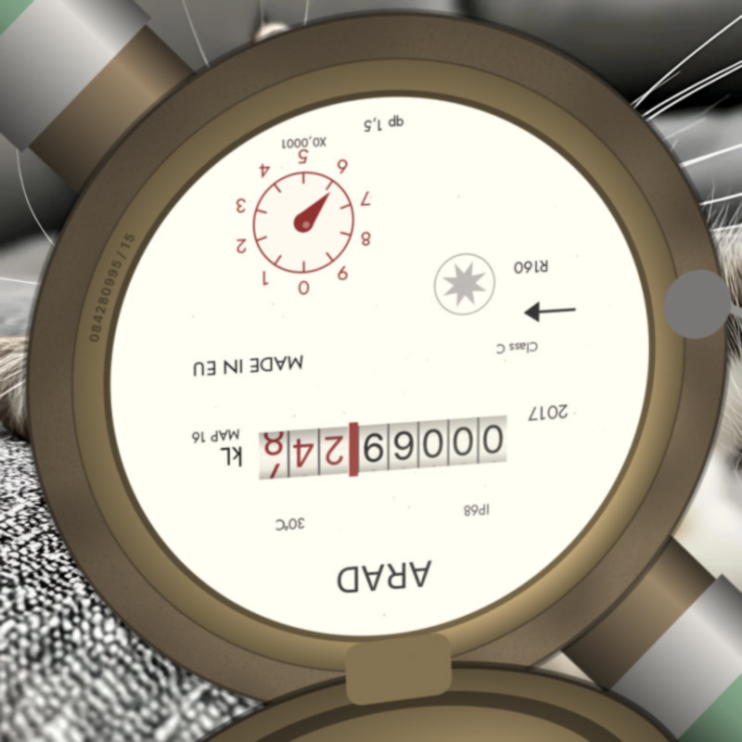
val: 69.2476 (kL)
